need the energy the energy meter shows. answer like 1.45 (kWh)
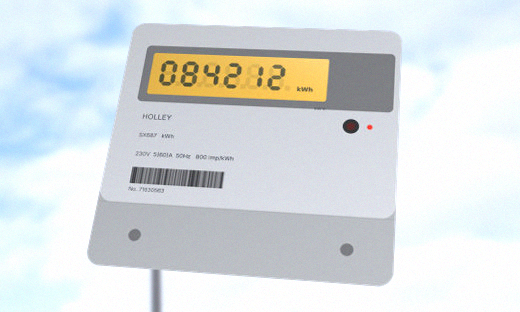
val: 84212 (kWh)
